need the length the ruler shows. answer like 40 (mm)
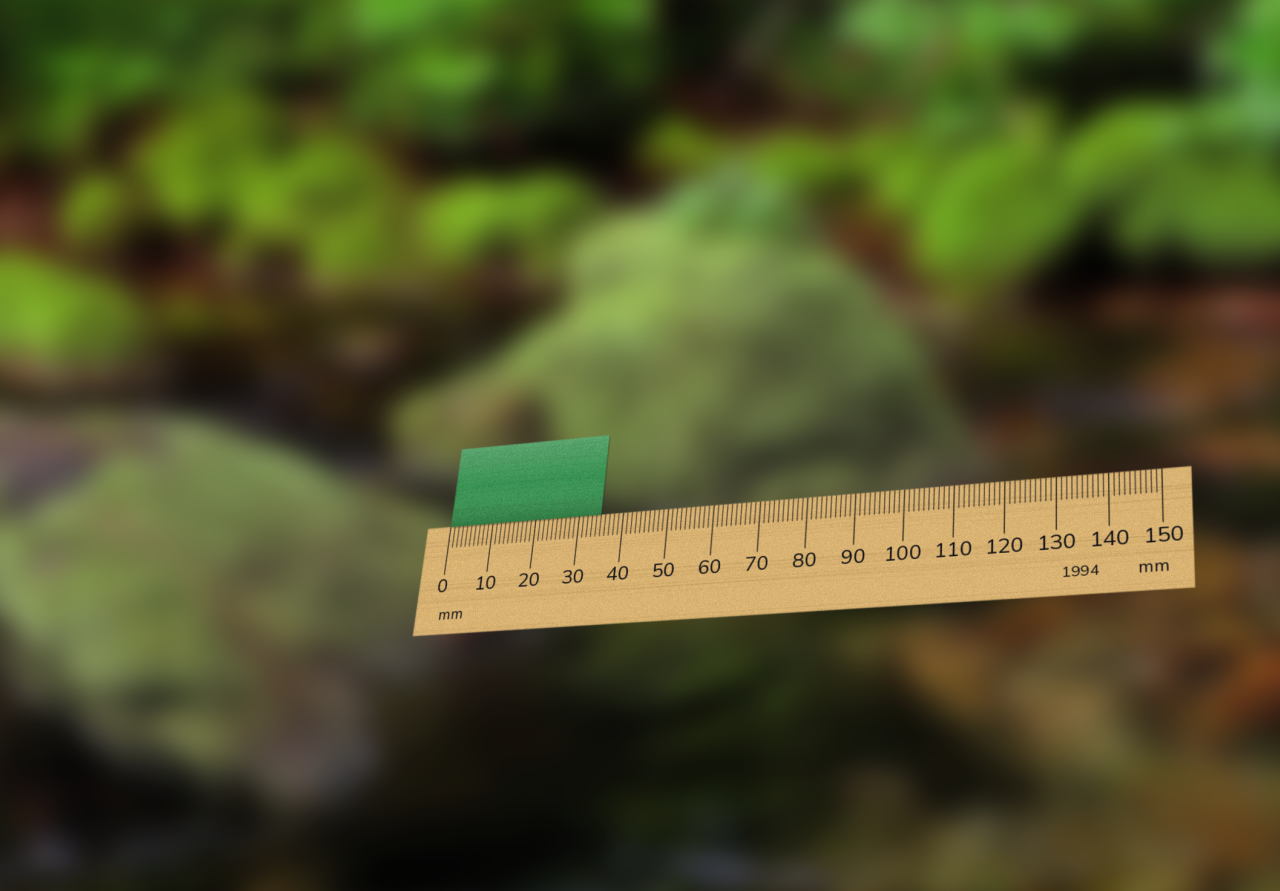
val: 35 (mm)
